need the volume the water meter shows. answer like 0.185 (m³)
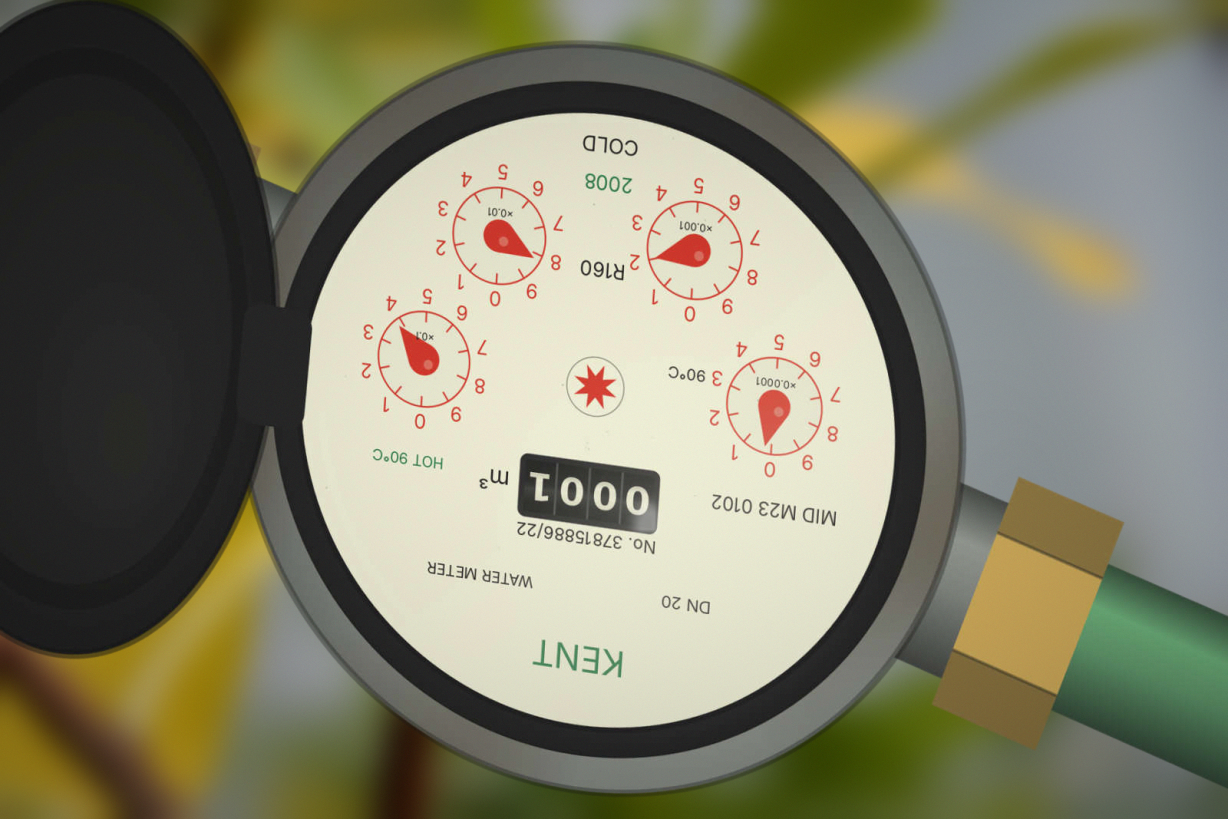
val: 1.3820 (m³)
